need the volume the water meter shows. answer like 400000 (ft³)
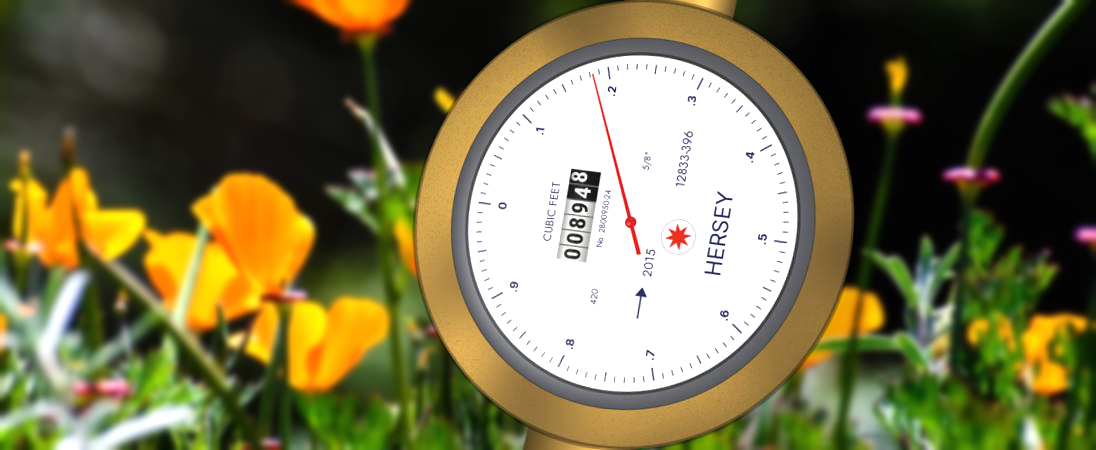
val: 8948.18 (ft³)
